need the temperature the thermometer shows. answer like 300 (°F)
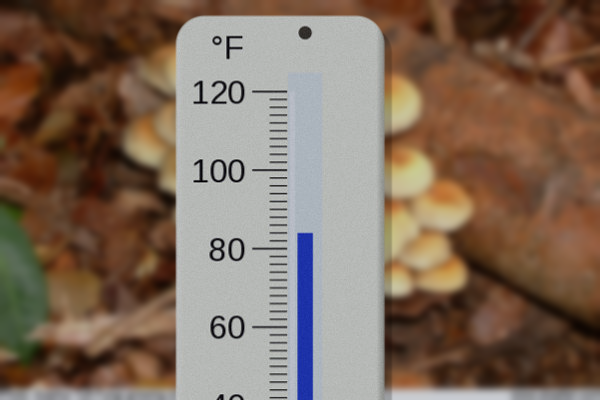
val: 84 (°F)
